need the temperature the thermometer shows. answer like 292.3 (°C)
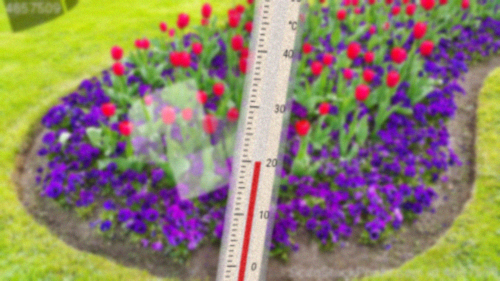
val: 20 (°C)
